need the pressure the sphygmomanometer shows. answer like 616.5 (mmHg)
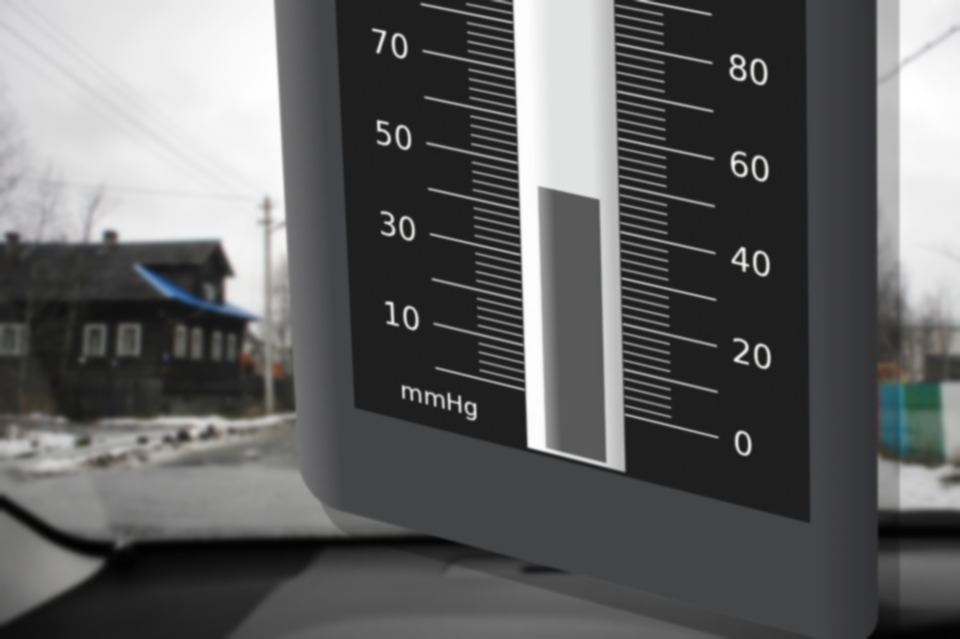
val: 46 (mmHg)
